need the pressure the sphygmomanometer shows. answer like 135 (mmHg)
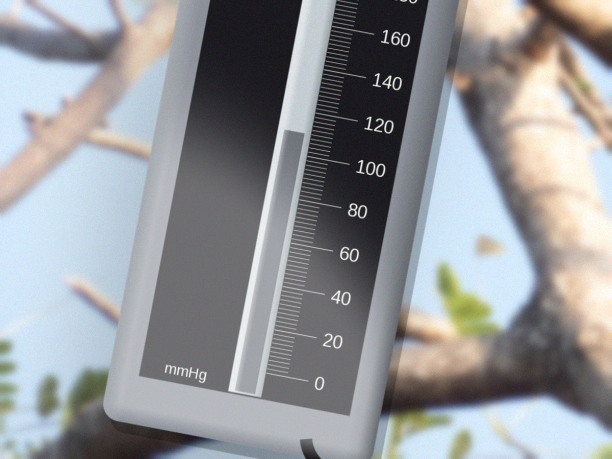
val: 110 (mmHg)
